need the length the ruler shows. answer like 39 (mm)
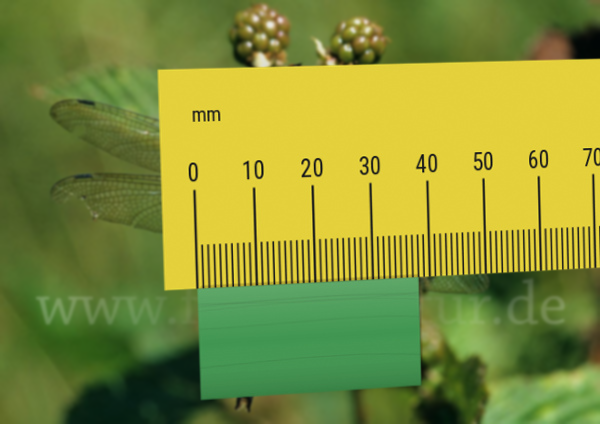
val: 38 (mm)
